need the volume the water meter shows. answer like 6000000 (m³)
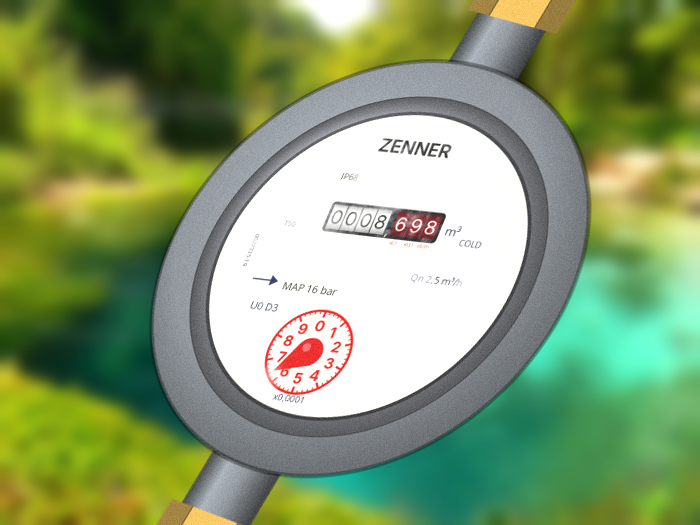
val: 8.6986 (m³)
